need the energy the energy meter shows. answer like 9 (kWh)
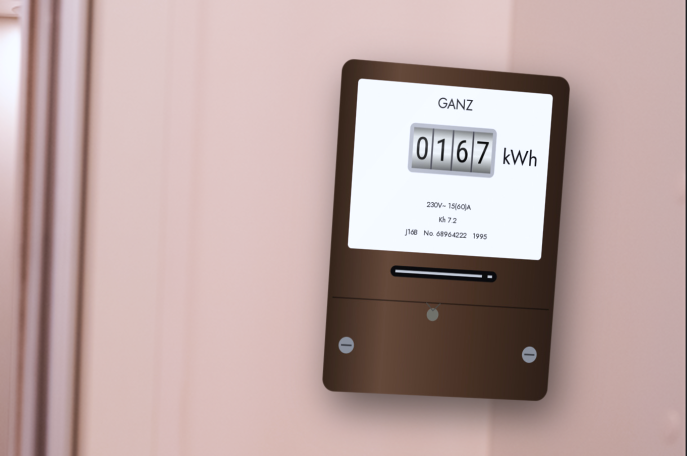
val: 167 (kWh)
